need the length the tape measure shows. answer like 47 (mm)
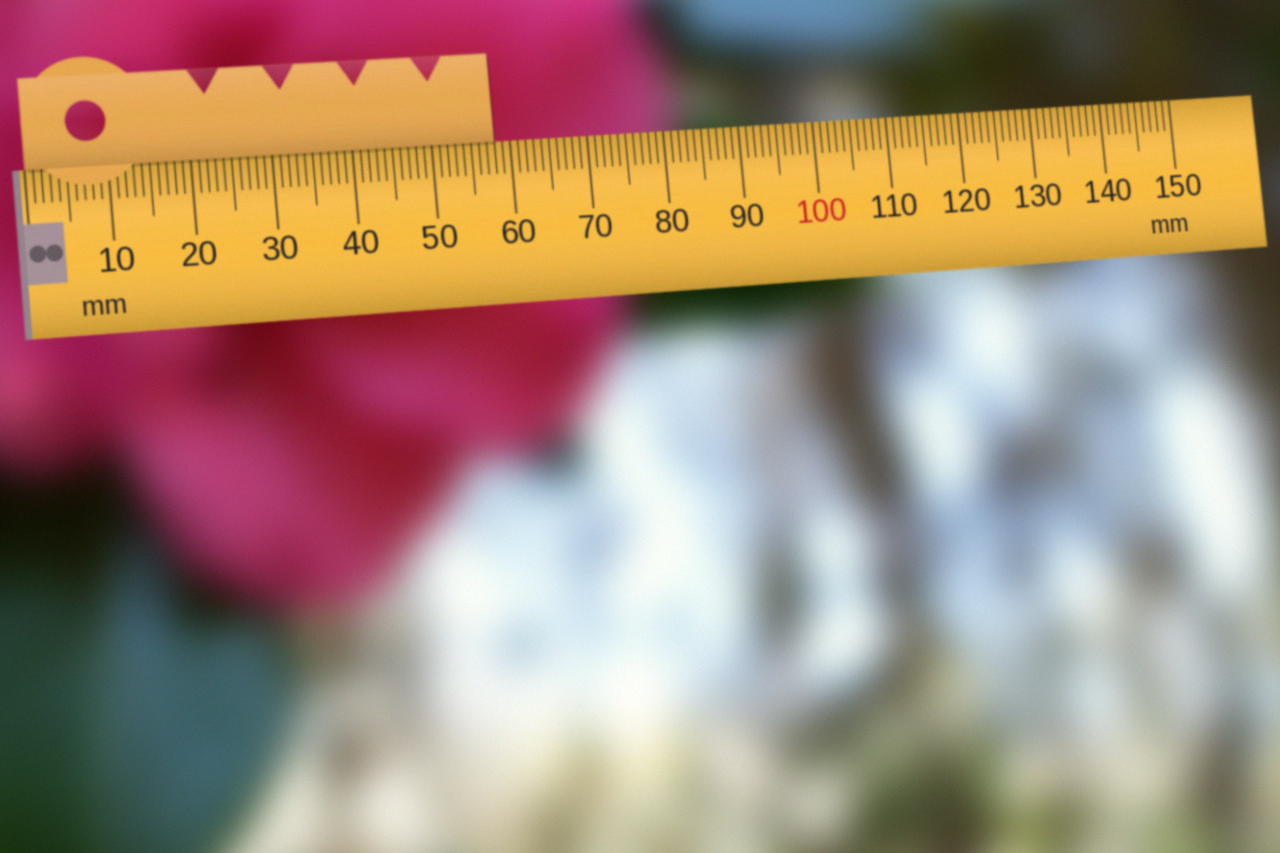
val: 58 (mm)
